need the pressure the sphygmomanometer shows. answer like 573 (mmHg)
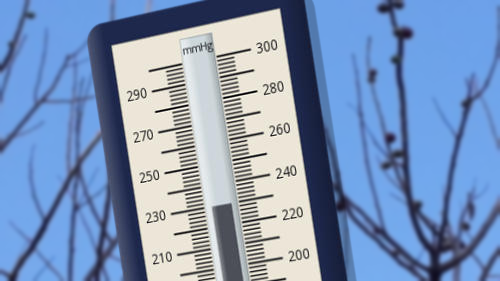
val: 230 (mmHg)
